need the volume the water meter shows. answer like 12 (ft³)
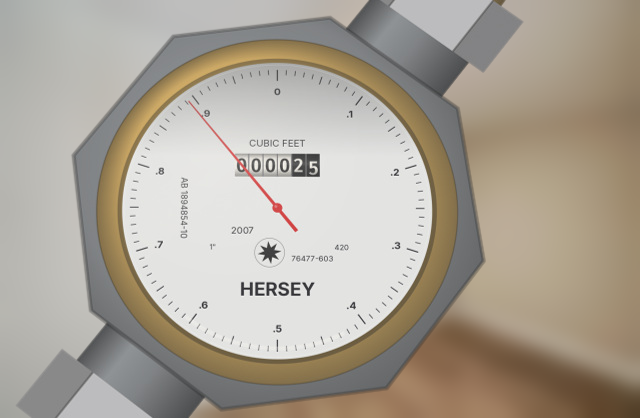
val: 24.89 (ft³)
